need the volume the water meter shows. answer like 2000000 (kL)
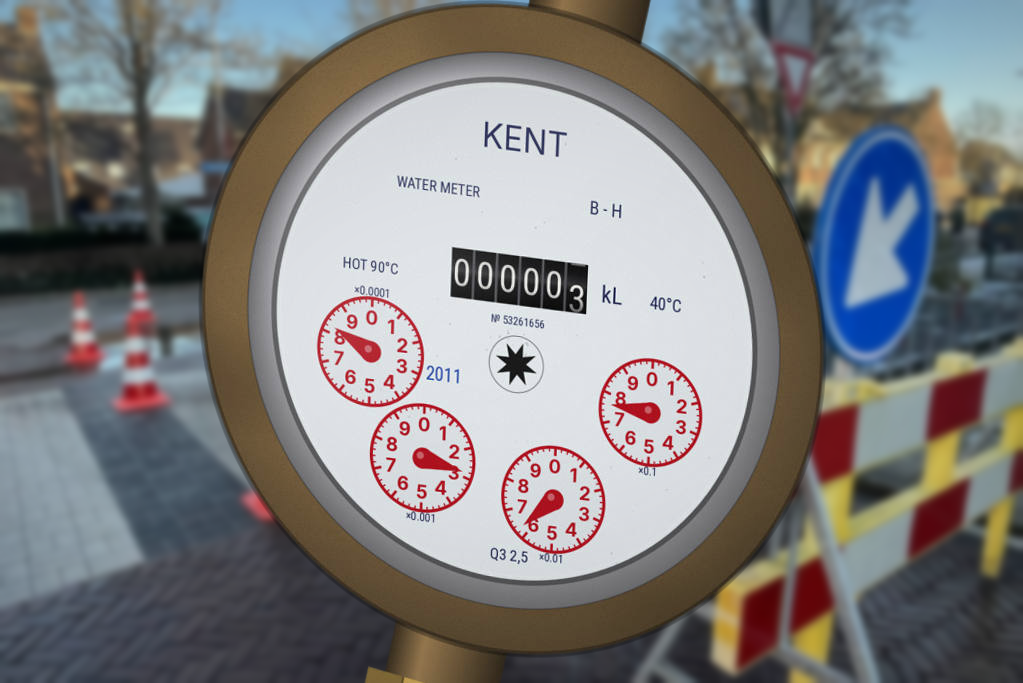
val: 2.7628 (kL)
